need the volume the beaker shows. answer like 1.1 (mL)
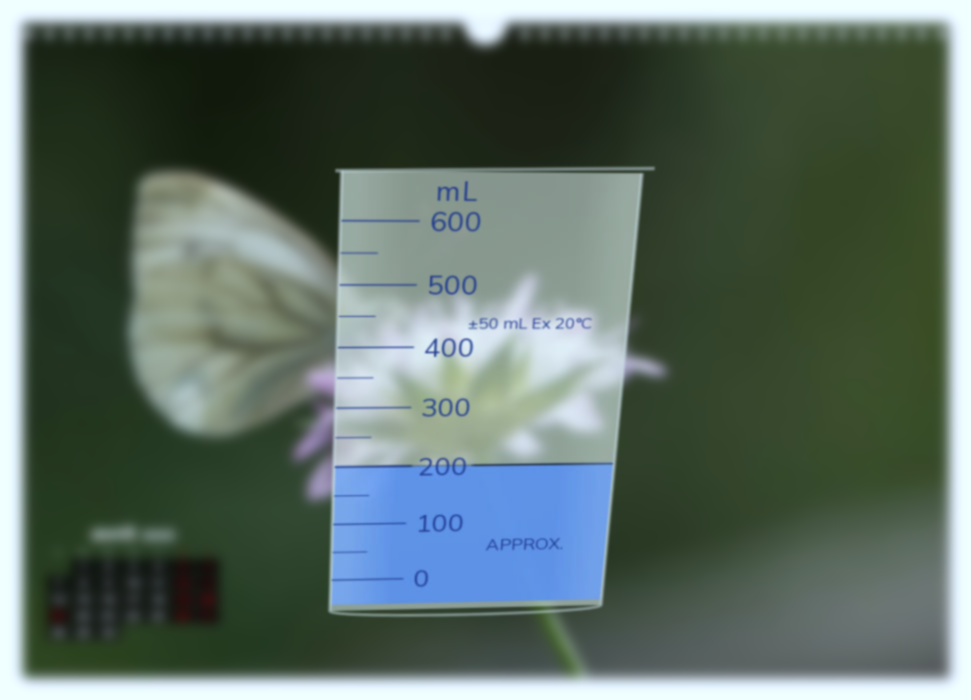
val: 200 (mL)
